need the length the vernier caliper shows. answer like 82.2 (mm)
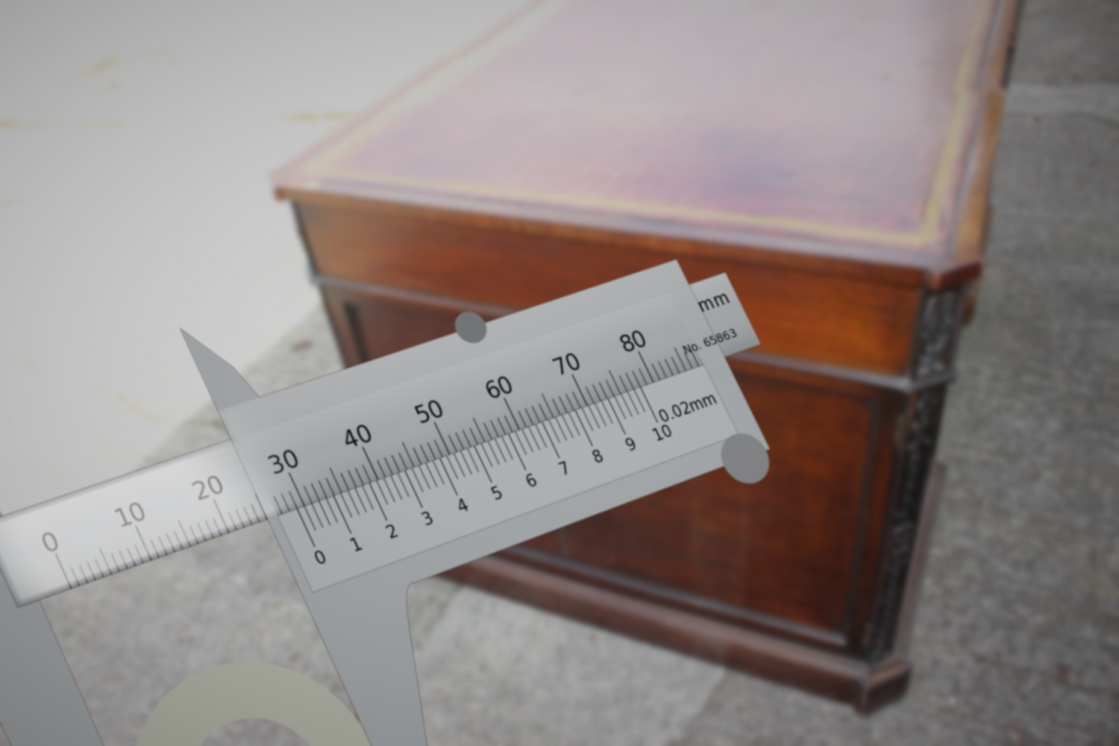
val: 29.0 (mm)
